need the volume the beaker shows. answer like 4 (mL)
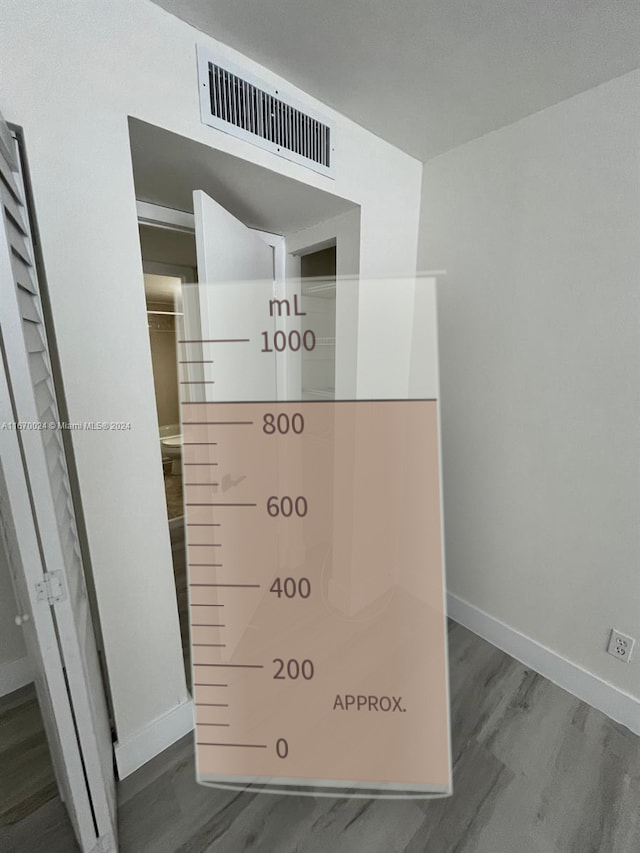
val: 850 (mL)
